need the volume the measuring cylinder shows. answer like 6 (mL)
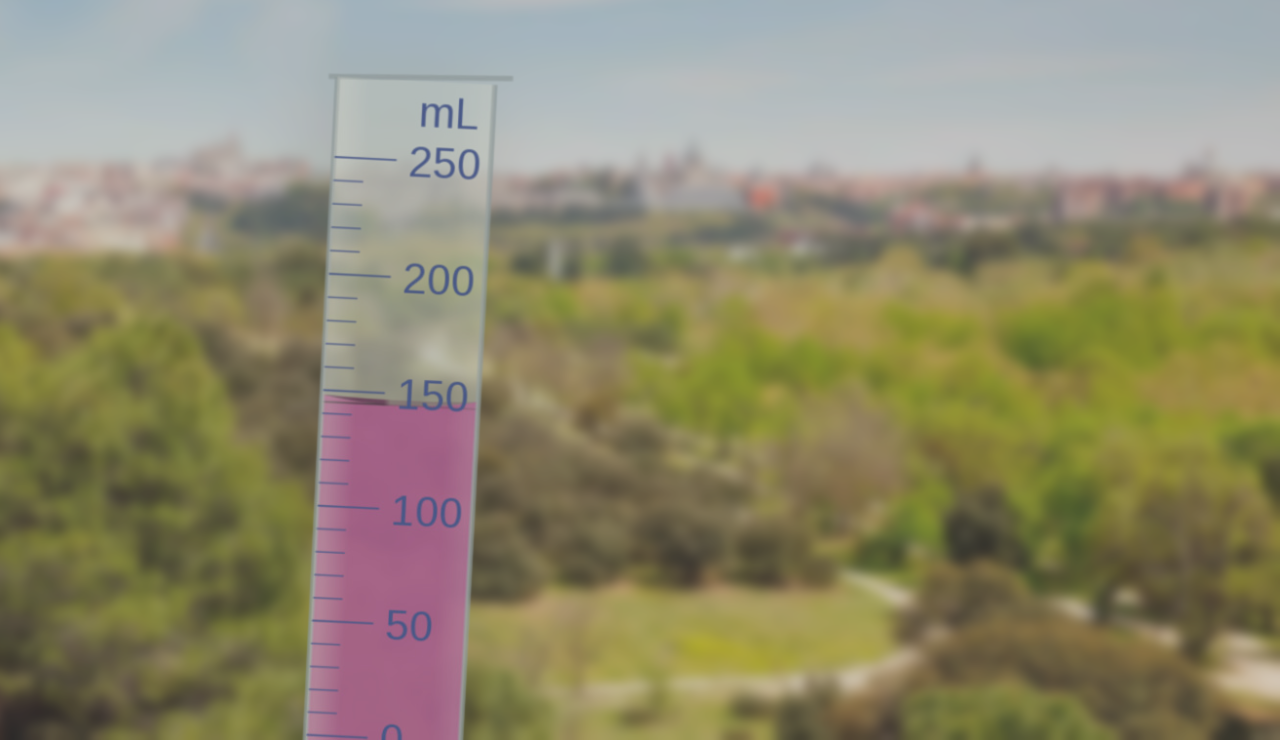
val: 145 (mL)
